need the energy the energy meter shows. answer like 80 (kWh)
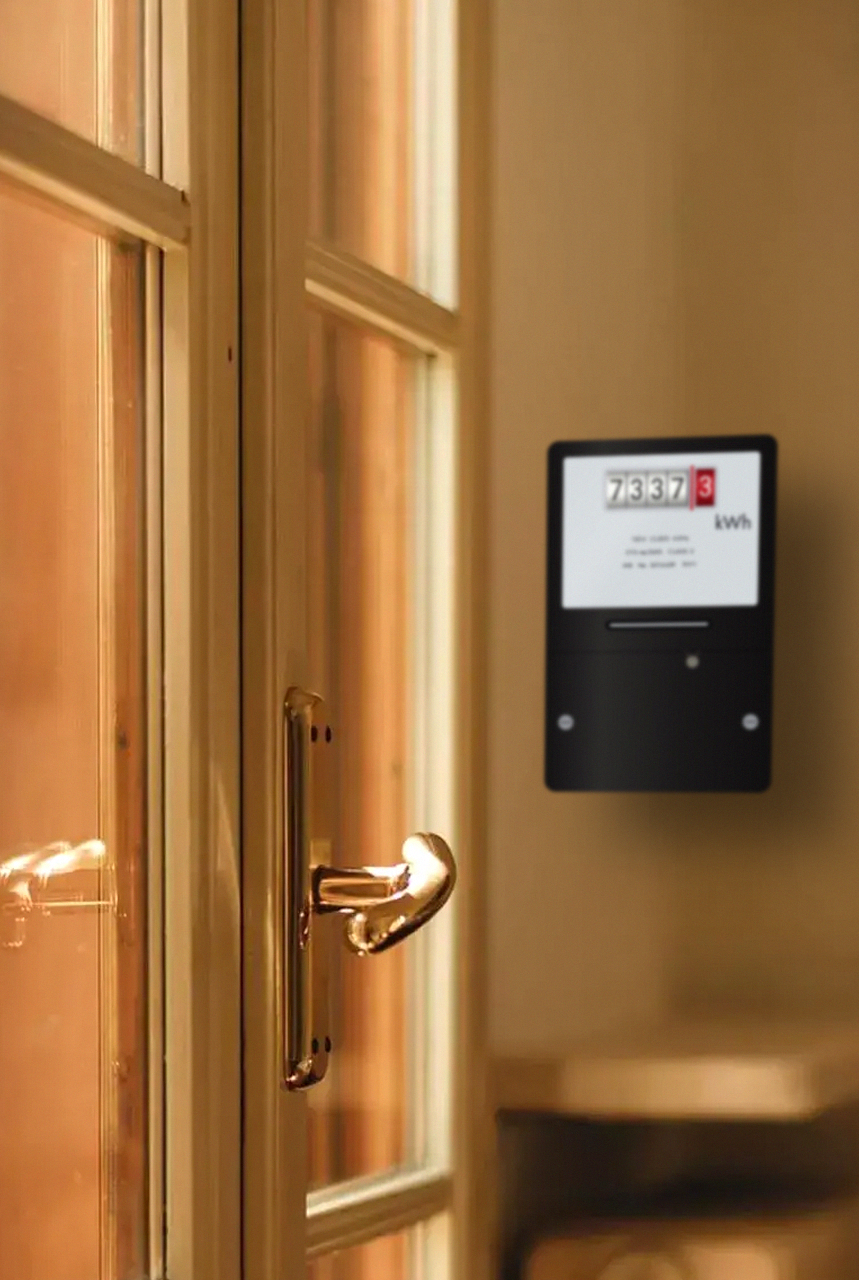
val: 7337.3 (kWh)
